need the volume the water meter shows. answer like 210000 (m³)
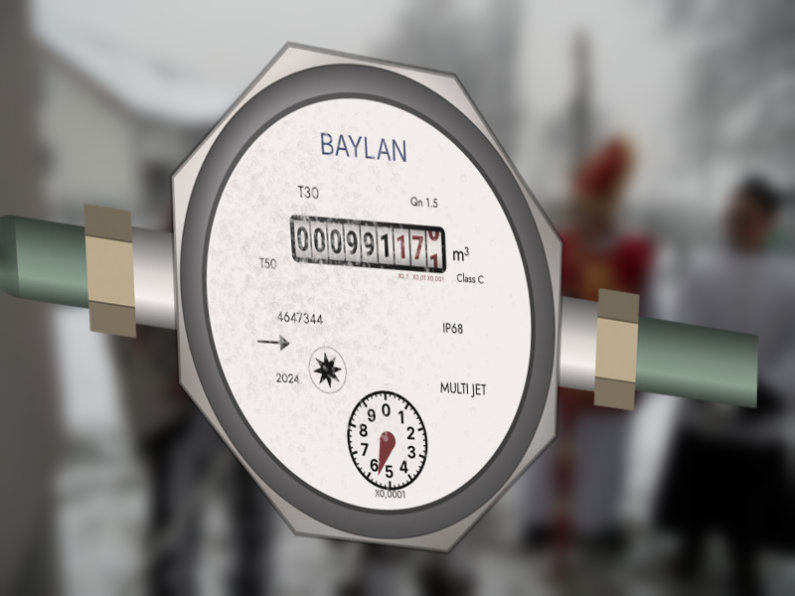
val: 991.1705 (m³)
